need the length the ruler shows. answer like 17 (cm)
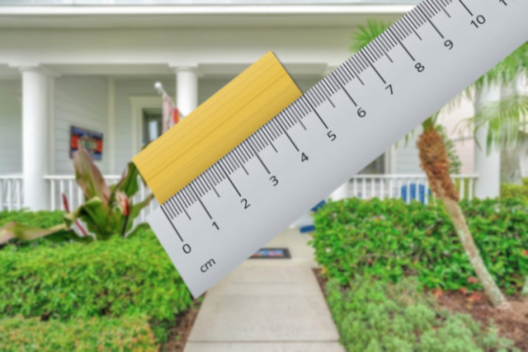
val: 5 (cm)
